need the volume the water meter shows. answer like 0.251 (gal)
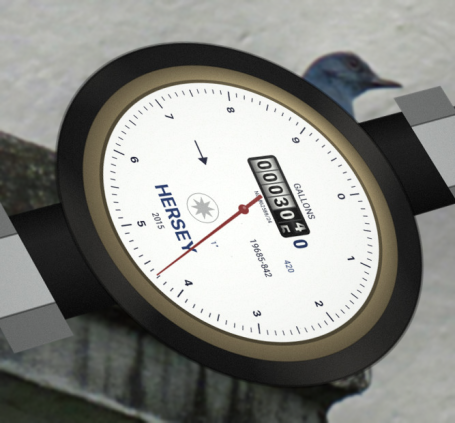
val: 3044.3 (gal)
